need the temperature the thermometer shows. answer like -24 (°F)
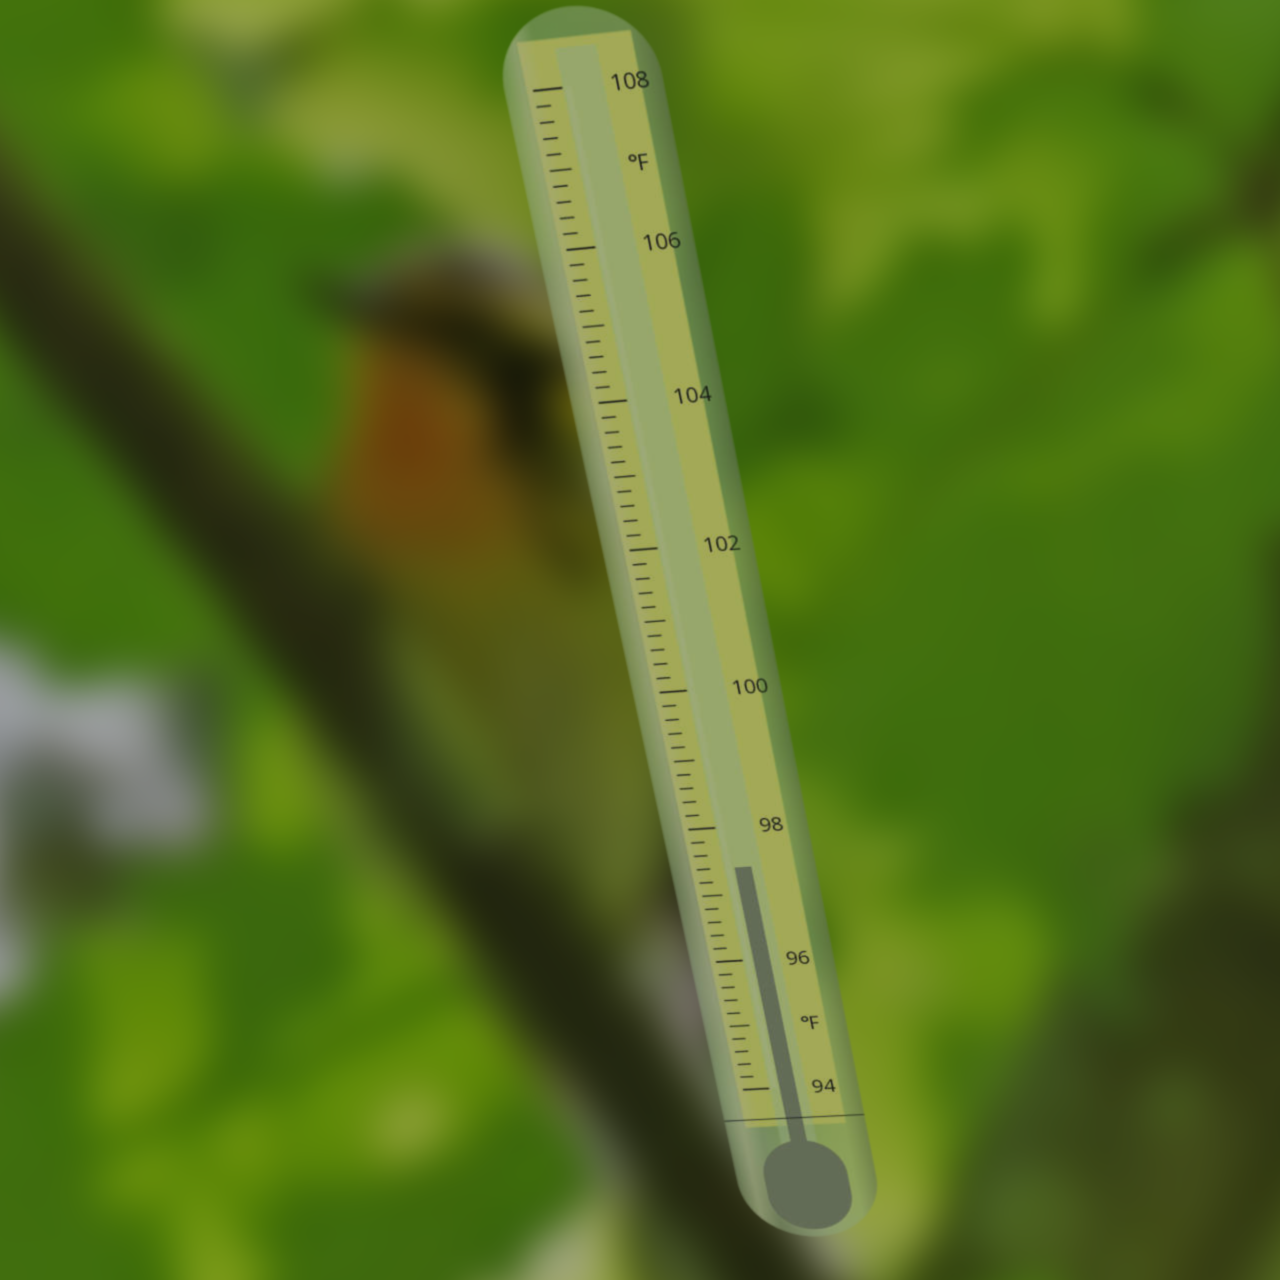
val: 97.4 (°F)
